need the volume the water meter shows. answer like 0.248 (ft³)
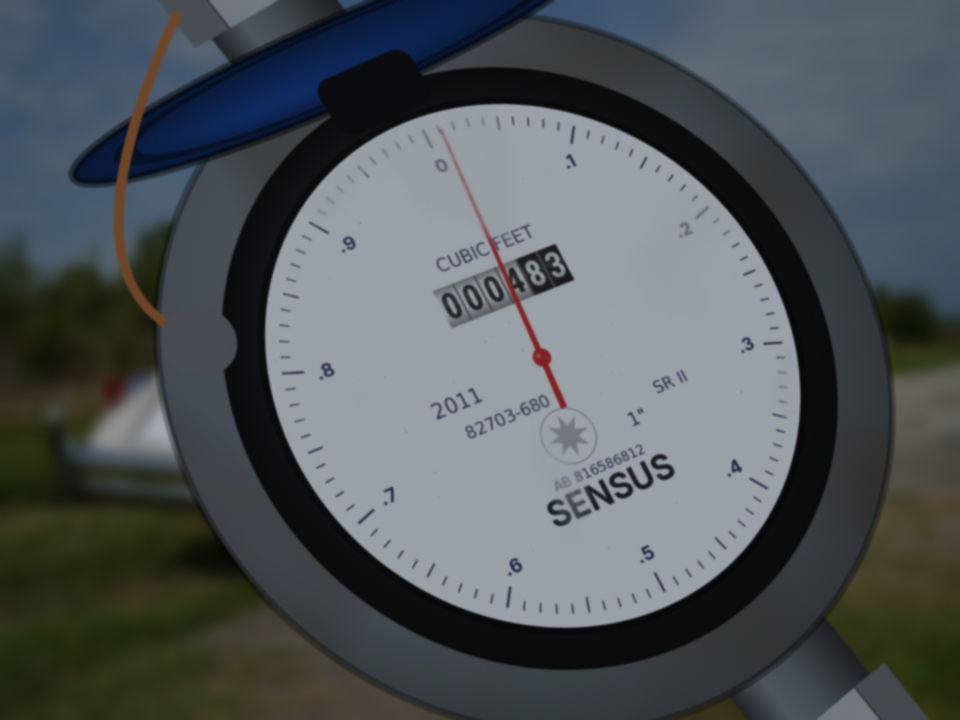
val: 483.01 (ft³)
